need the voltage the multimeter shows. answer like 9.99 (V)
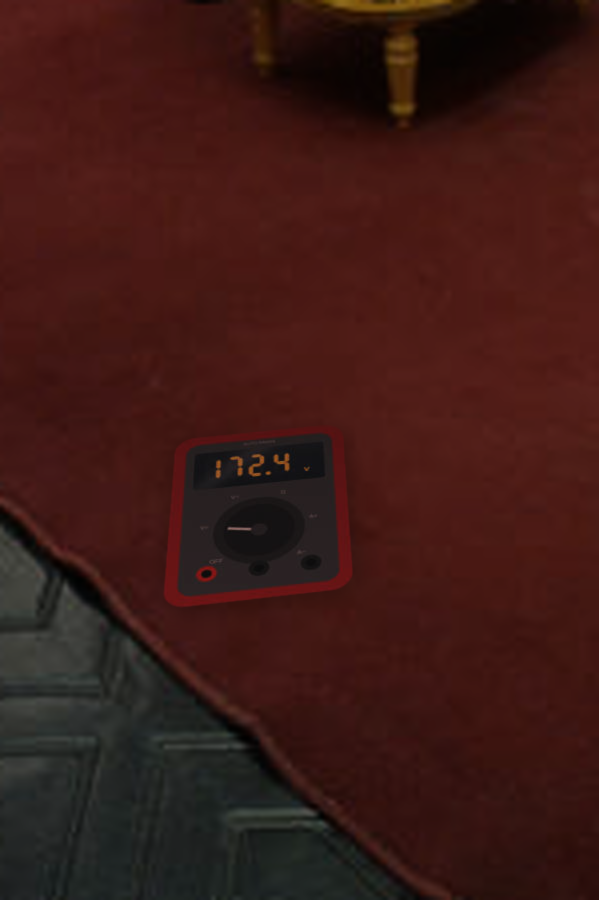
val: 172.4 (V)
